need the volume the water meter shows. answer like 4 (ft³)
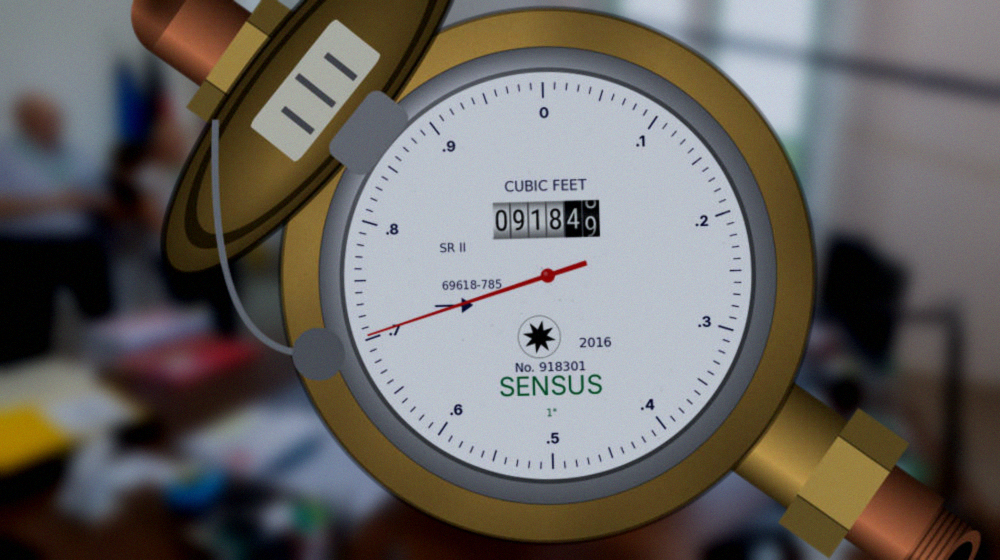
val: 91848.70 (ft³)
